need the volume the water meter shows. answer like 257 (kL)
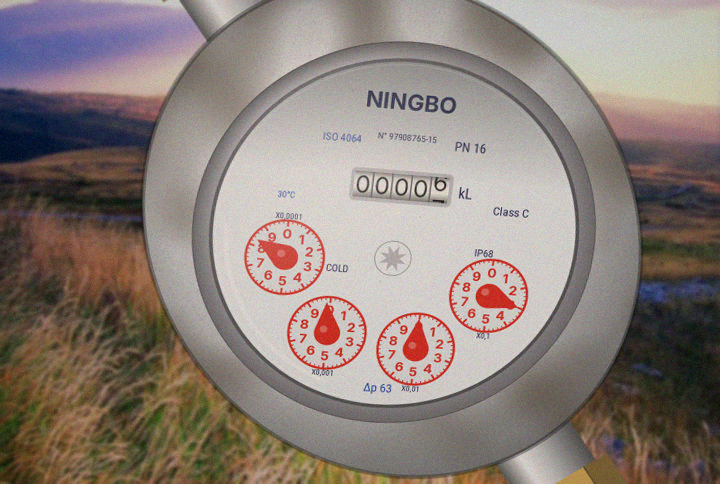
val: 6.2998 (kL)
